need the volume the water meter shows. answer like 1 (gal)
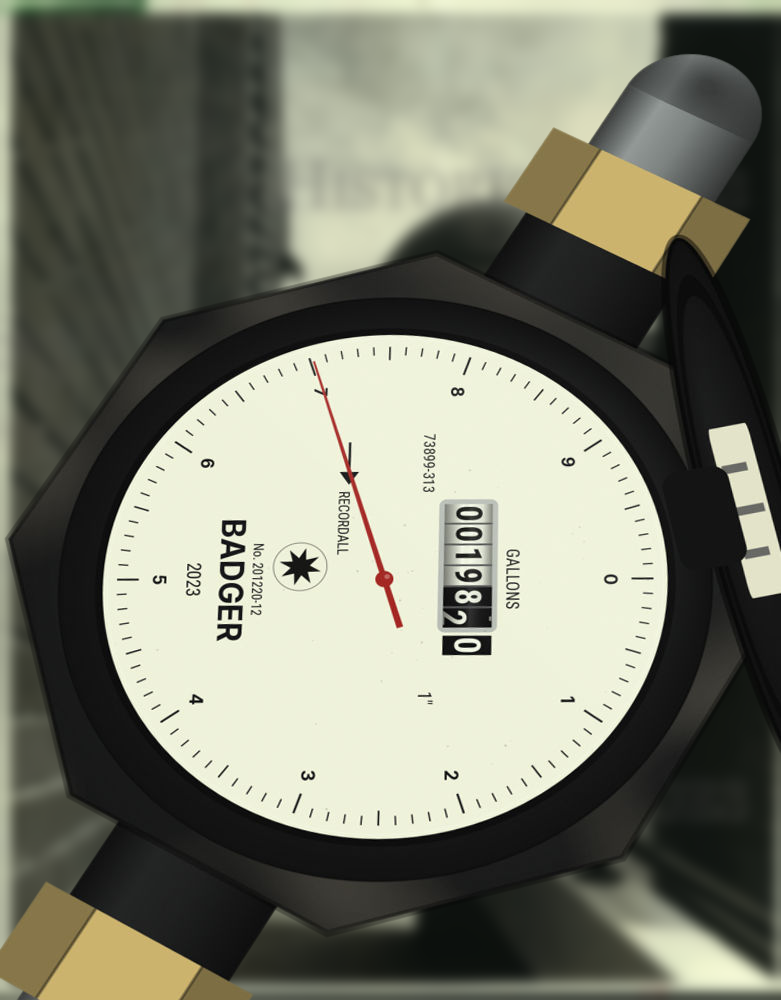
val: 19817.0 (gal)
